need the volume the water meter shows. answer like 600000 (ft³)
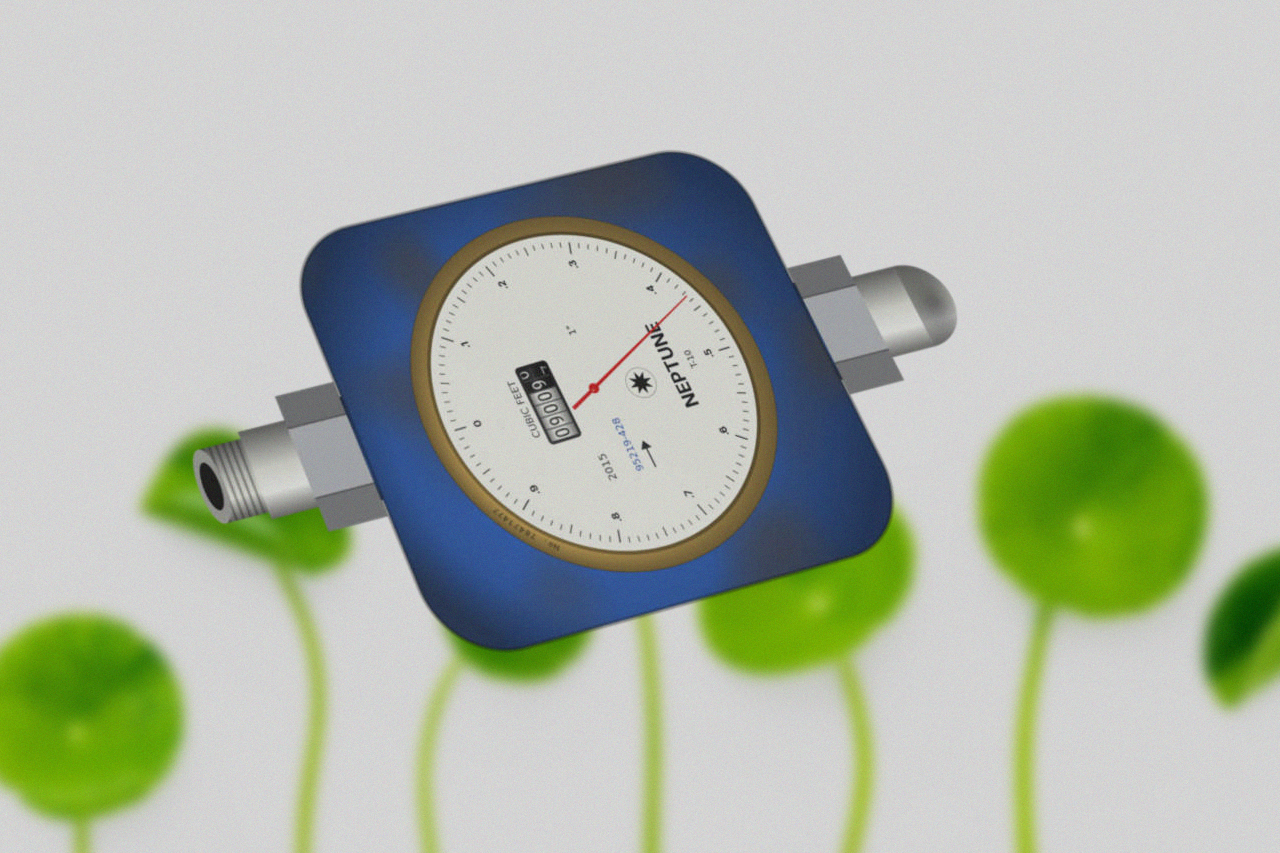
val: 90096.43 (ft³)
